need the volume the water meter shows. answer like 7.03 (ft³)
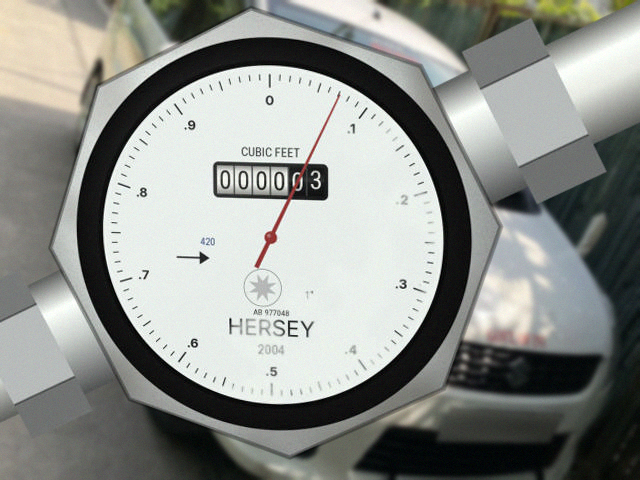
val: 3.07 (ft³)
